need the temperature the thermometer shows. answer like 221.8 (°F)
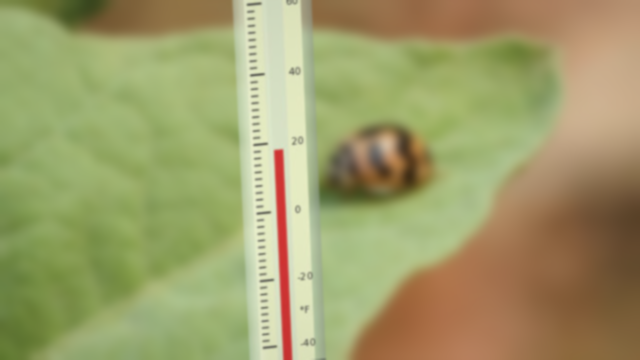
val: 18 (°F)
